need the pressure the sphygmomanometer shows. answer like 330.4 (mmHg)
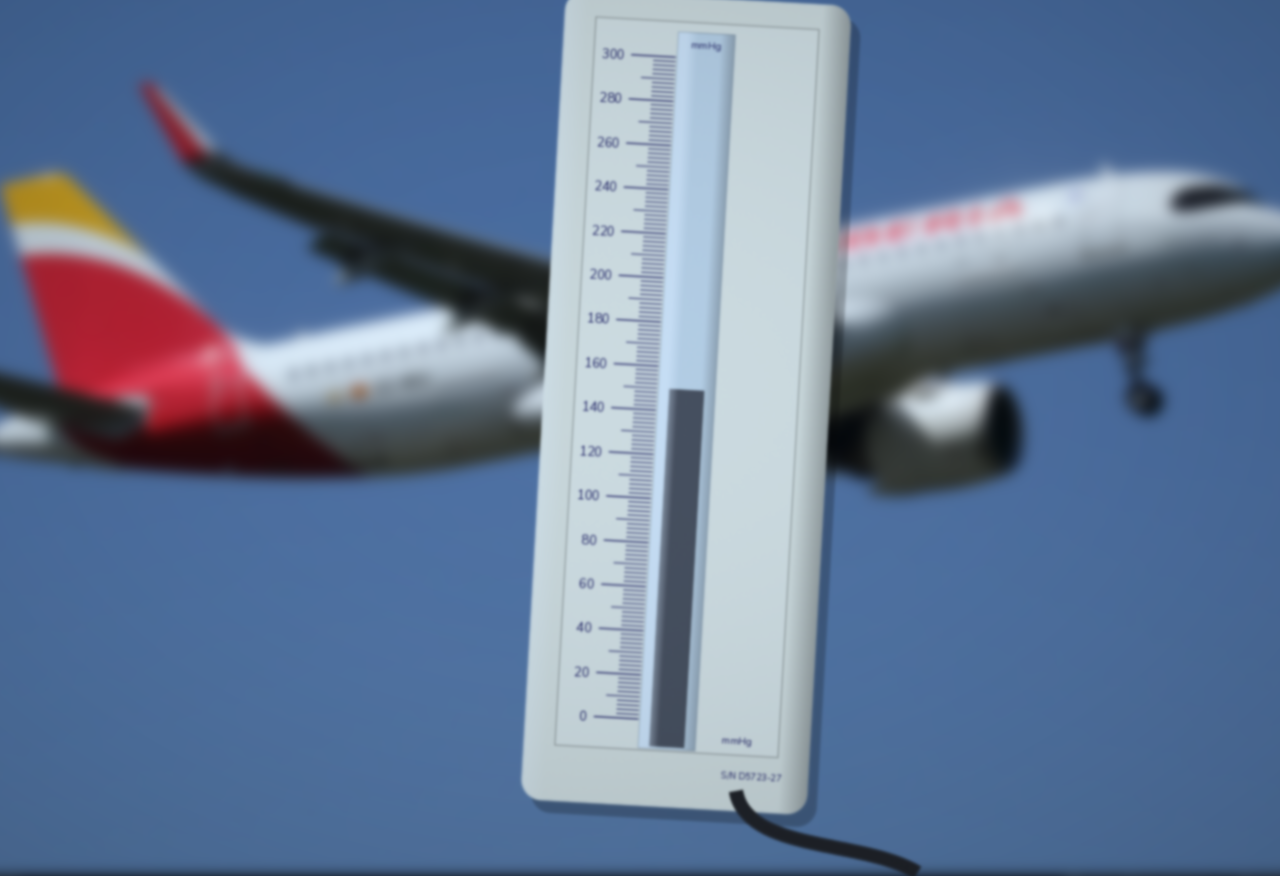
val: 150 (mmHg)
